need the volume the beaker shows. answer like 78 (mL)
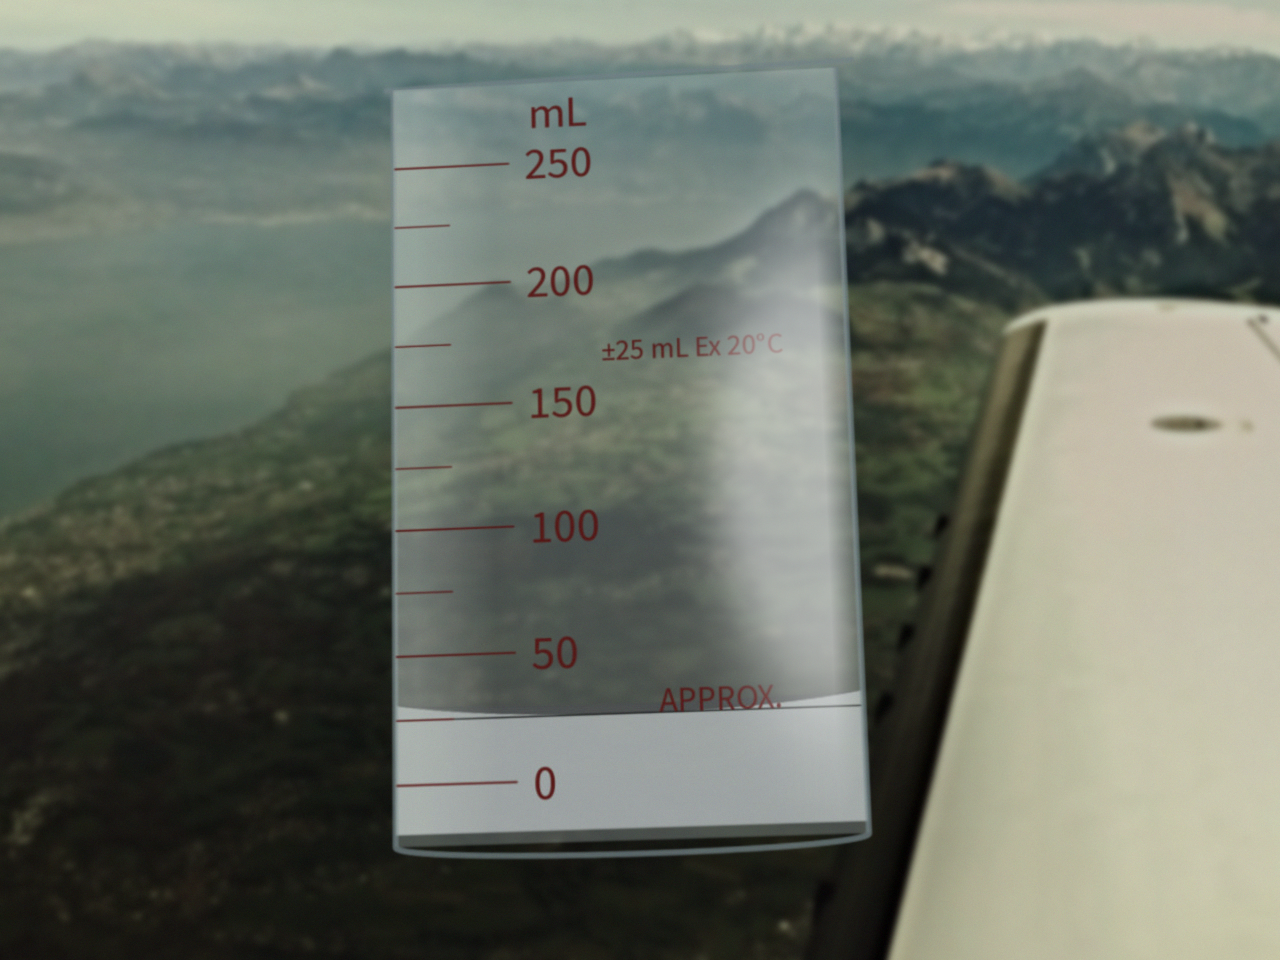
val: 25 (mL)
